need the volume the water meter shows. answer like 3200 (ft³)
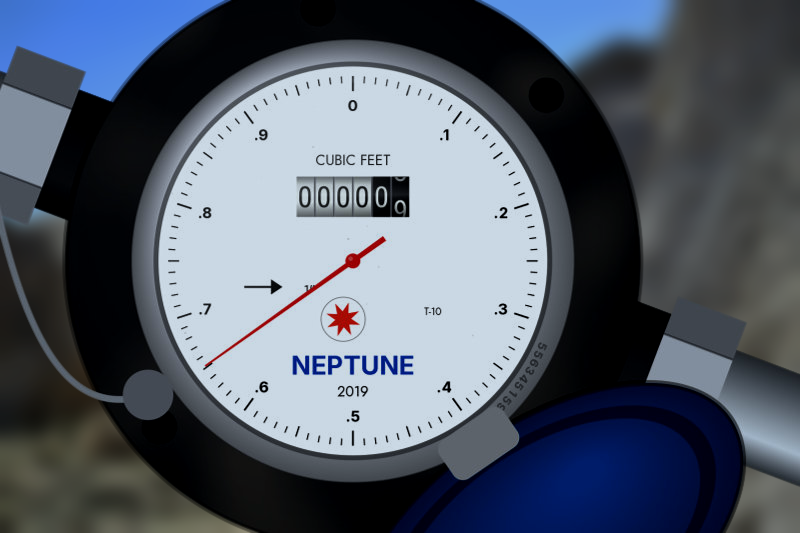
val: 8.65 (ft³)
